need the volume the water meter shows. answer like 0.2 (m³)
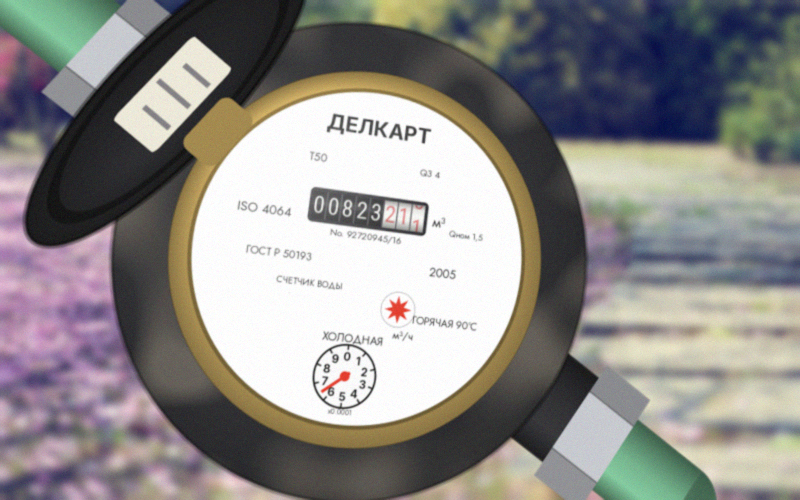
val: 823.2106 (m³)
